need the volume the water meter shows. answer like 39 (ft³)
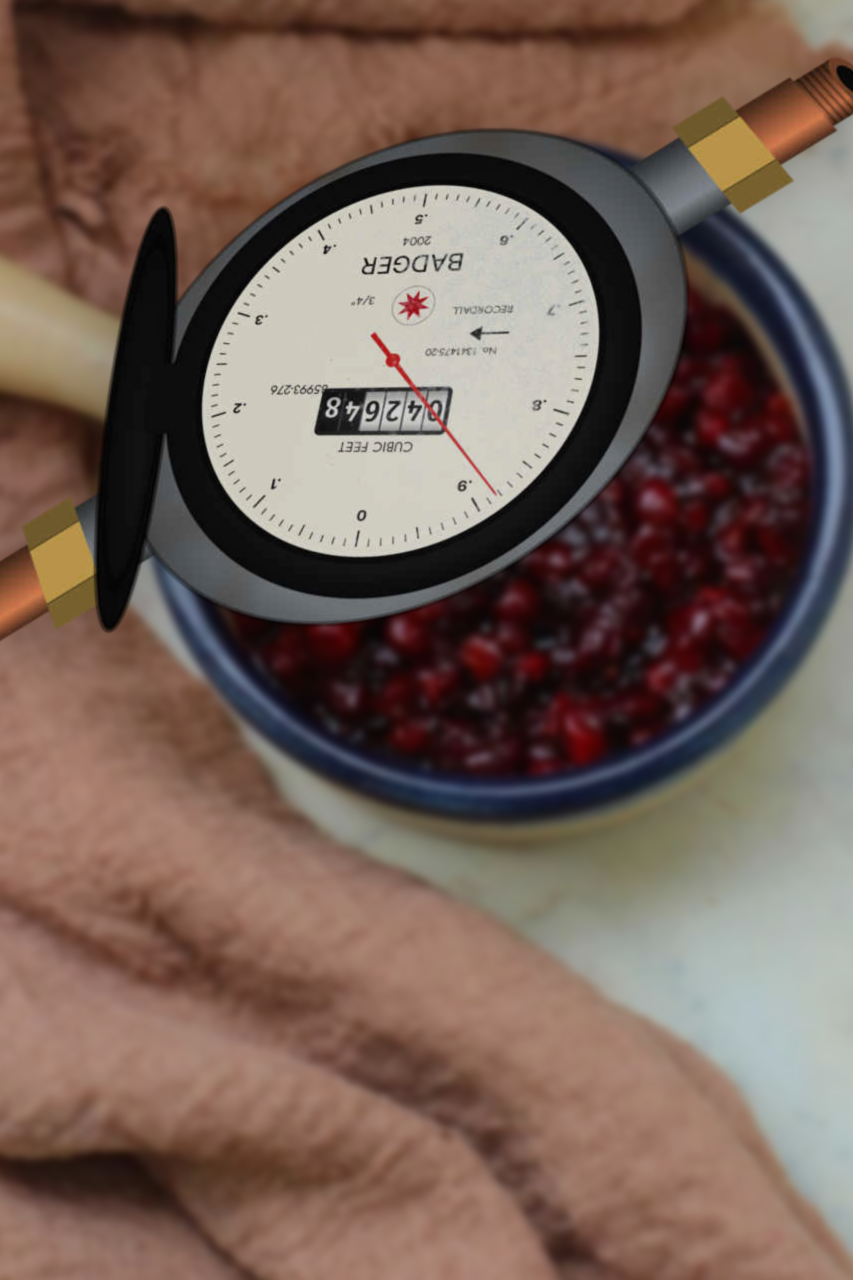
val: 42647.88 (ft³)
